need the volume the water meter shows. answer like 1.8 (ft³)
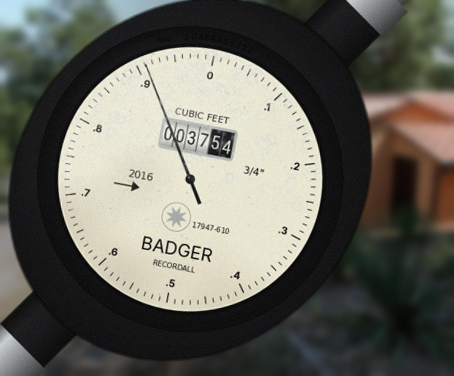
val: 3753.91 (ft³)
